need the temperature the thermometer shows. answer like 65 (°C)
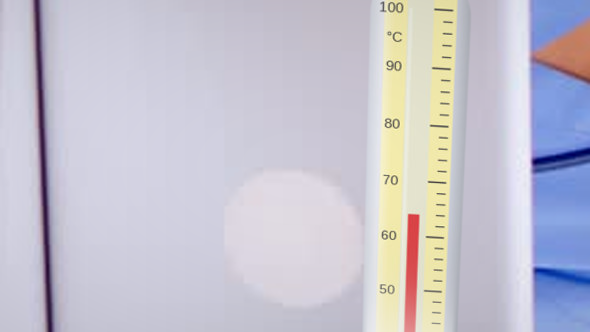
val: 64 (°C)
